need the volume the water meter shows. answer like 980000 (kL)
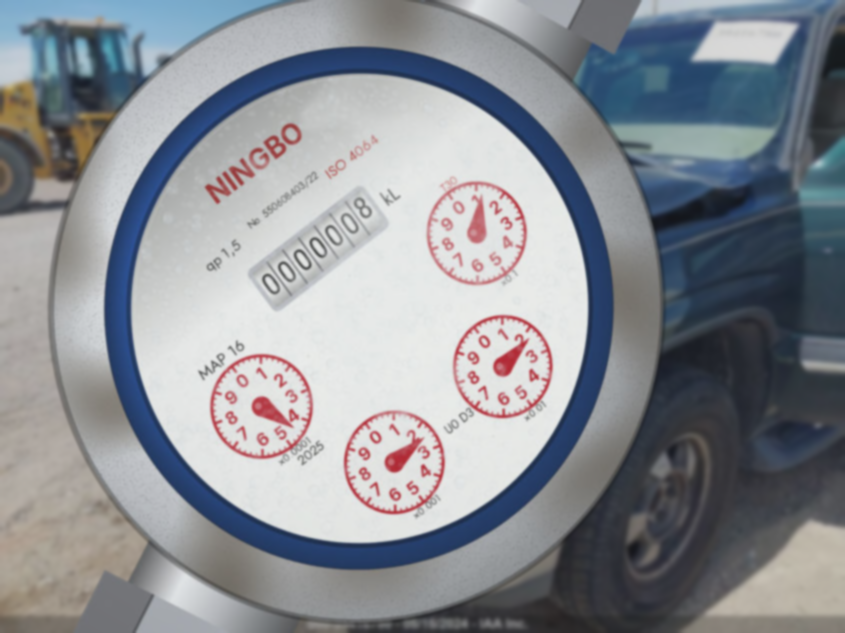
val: 8.1224 (kL)
